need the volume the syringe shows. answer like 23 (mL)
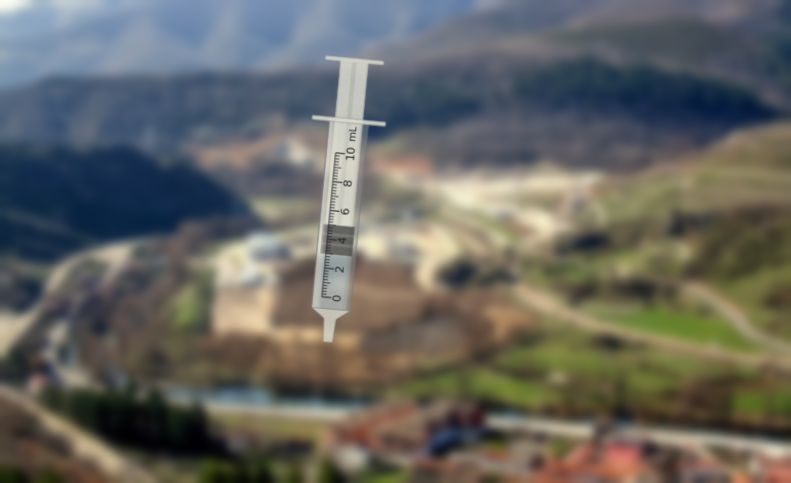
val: 3 (mL)
